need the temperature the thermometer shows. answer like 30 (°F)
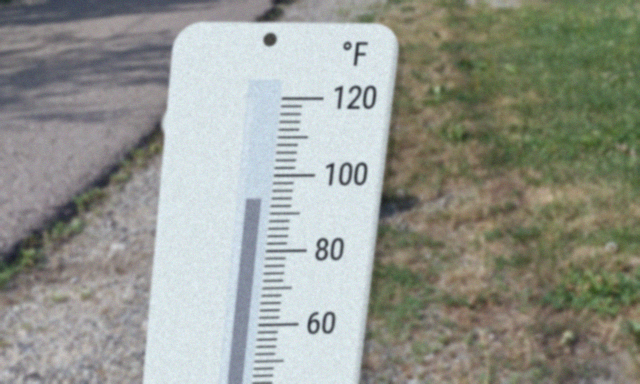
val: 94 (°F)
